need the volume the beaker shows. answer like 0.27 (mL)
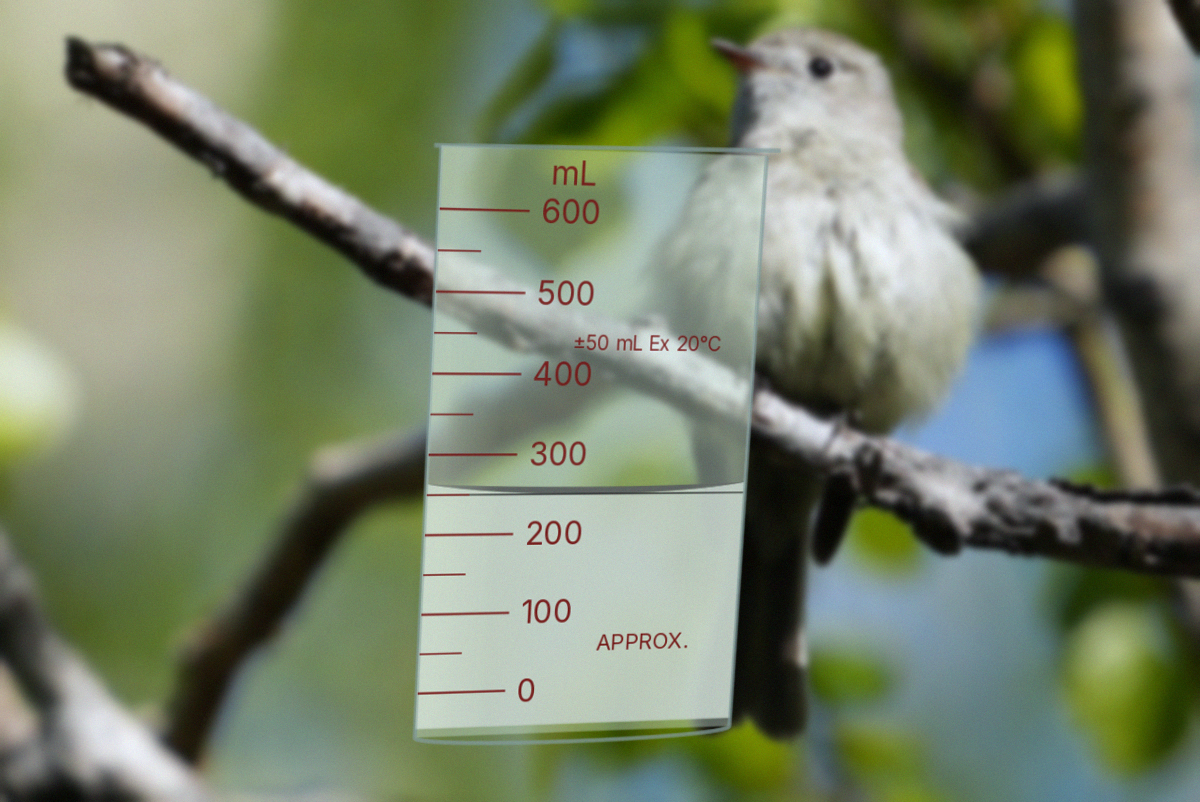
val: 250 (mL)
